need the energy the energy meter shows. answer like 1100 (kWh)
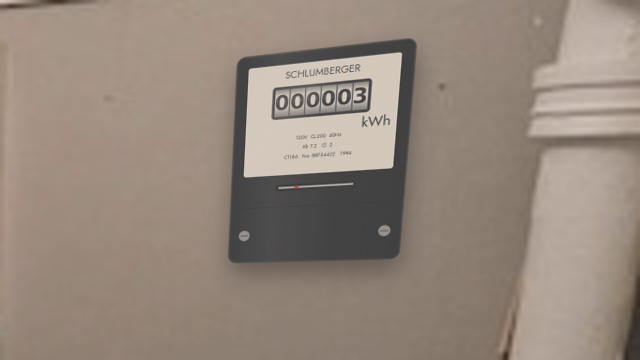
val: 3 (kWh)
